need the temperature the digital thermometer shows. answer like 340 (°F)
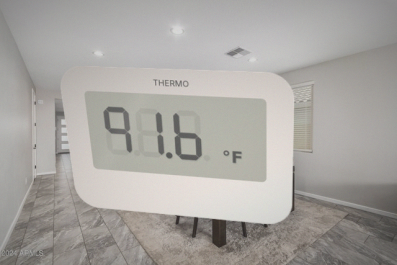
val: 91.6 (°F)
